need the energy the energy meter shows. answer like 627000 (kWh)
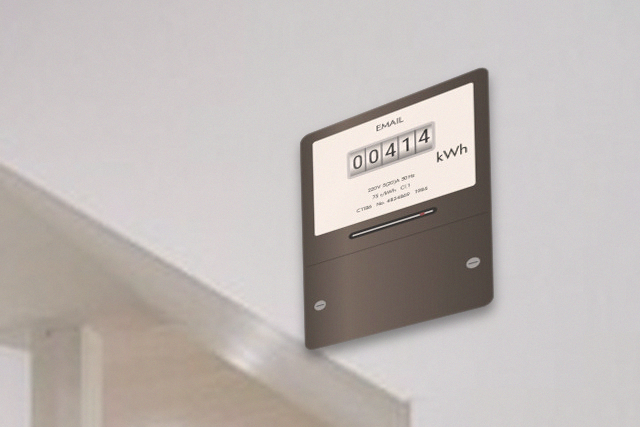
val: 414 (kWh)
